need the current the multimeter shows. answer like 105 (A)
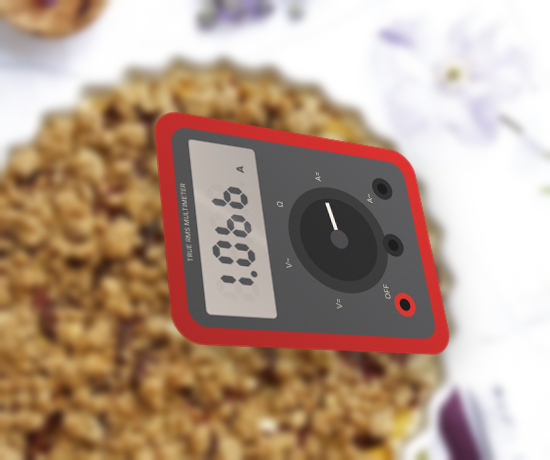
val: 1.066 (A)
